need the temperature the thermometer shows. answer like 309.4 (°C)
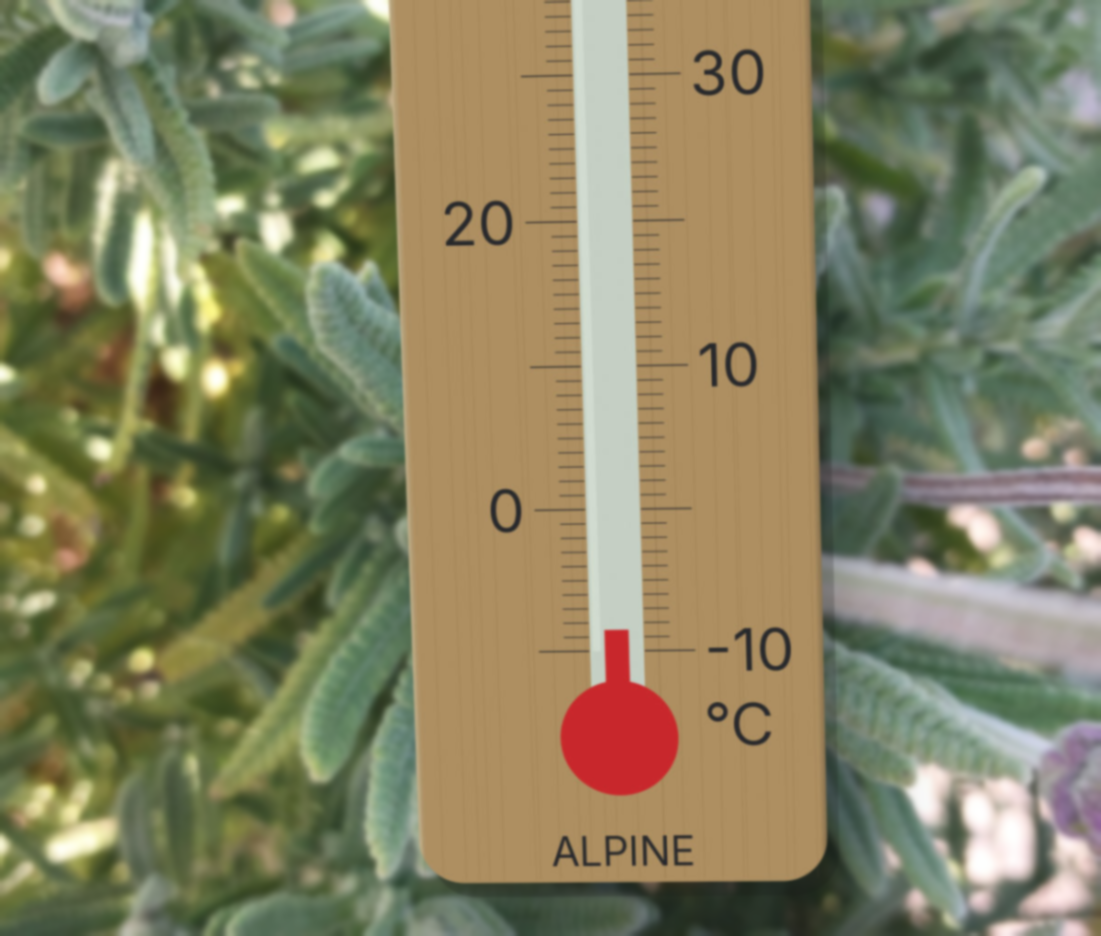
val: -8.5 (°C)
